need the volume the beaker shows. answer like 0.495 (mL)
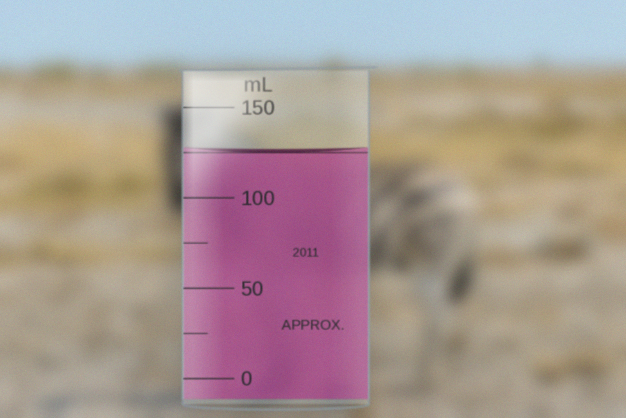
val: 125 (mL)
